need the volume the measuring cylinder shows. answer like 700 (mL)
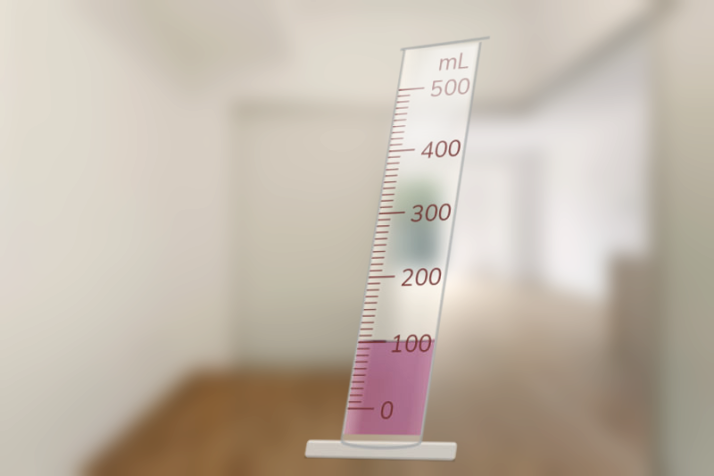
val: 100 (mL)
